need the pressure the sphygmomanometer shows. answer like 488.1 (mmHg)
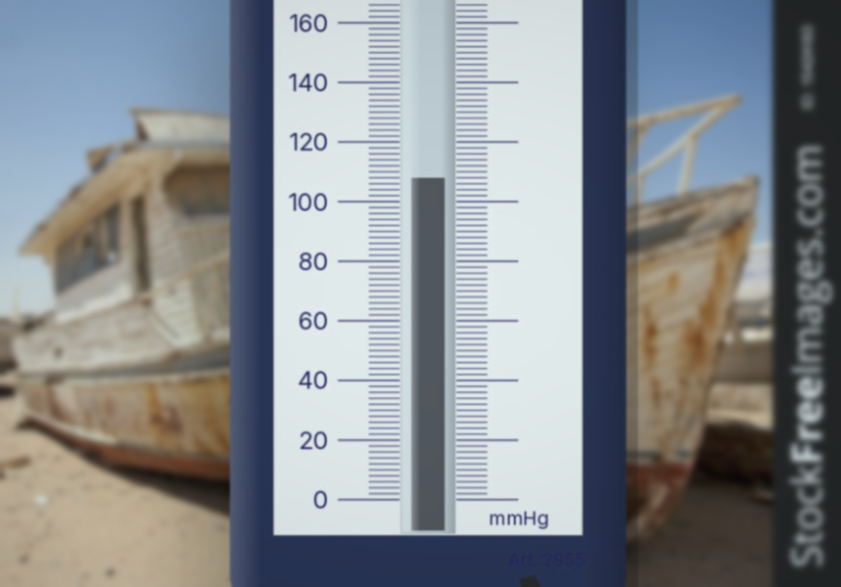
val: 108 (mmHg)
